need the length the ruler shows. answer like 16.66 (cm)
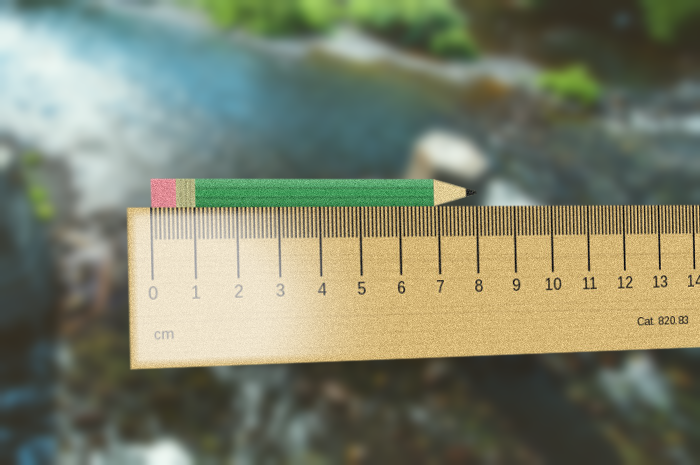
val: 8 (cm)
